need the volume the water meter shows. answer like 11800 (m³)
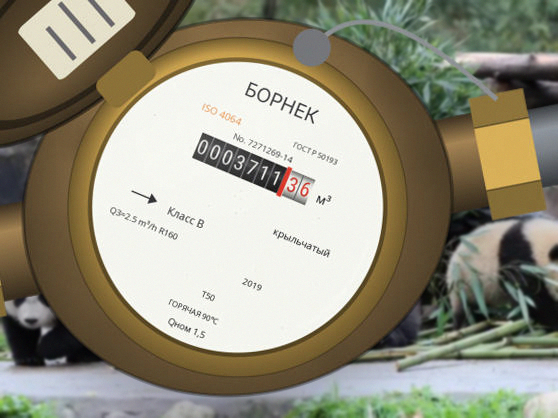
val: 3711.36 (m³)
